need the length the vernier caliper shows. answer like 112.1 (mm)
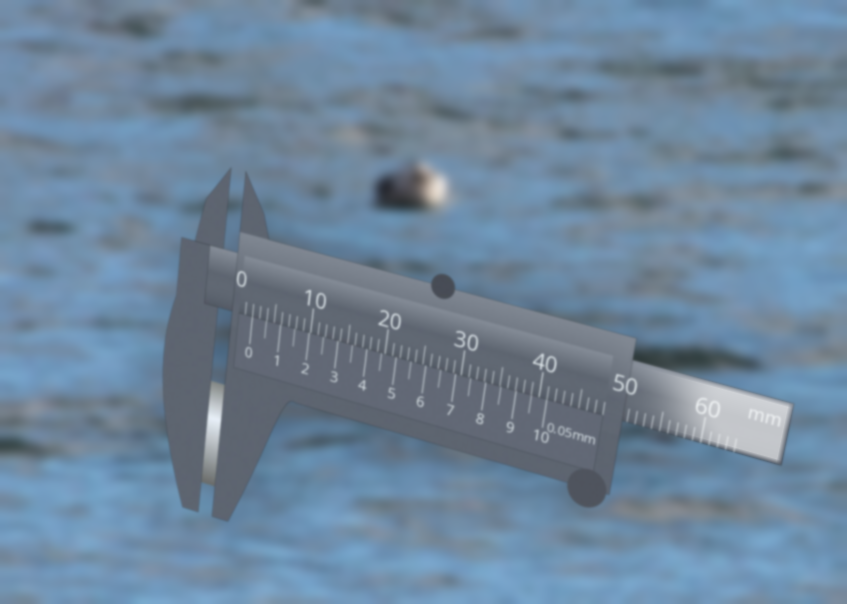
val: 2.0 (mm)
